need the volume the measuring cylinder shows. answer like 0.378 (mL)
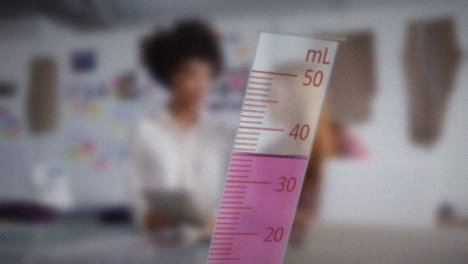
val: 35 (mL)
